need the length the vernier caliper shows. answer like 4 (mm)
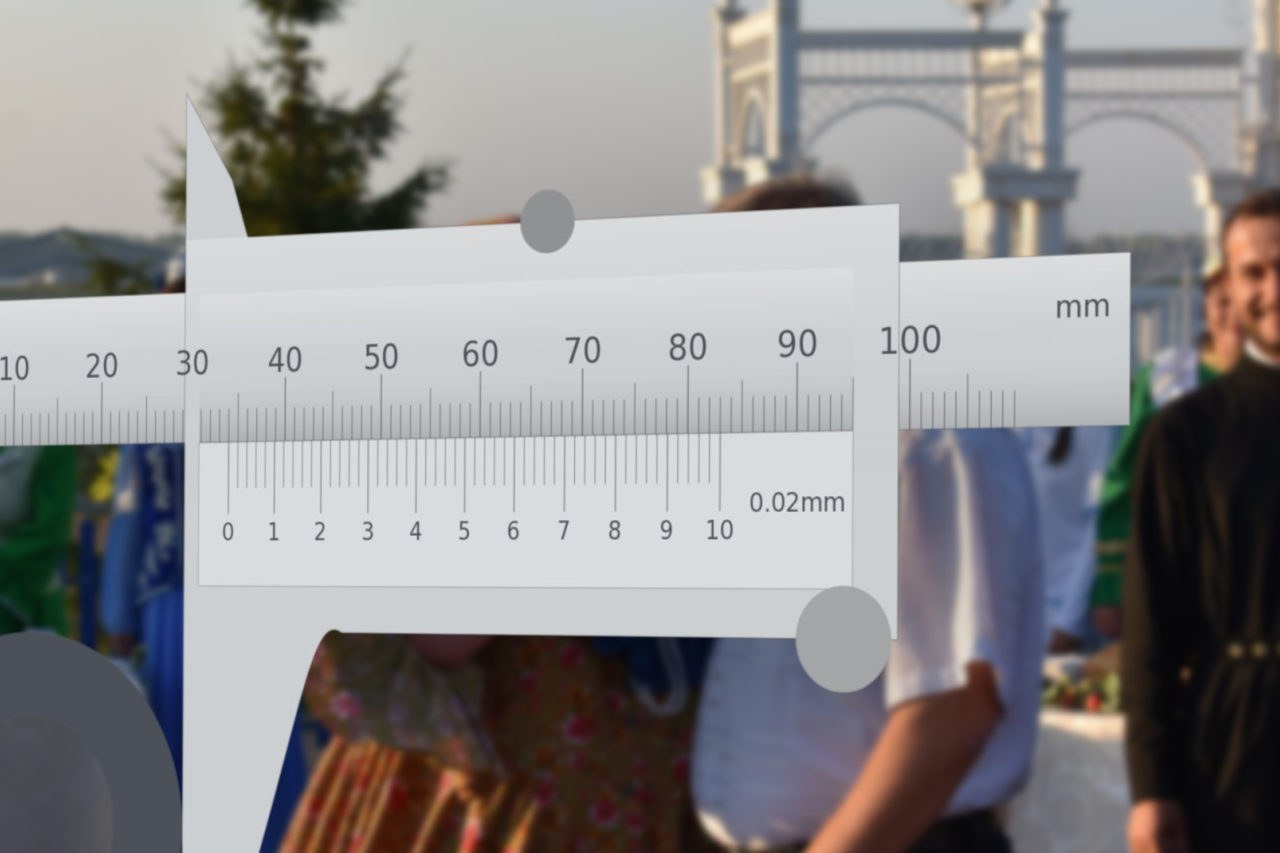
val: 34.0 (mm)
